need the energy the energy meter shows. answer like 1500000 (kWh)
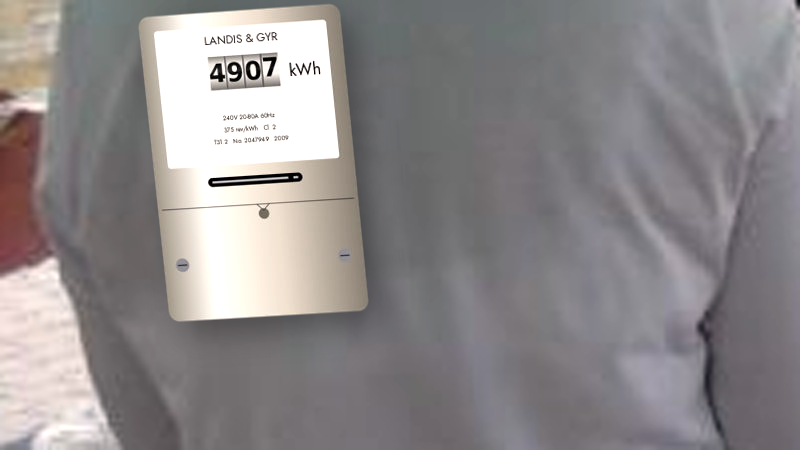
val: 4907 (kWh)
